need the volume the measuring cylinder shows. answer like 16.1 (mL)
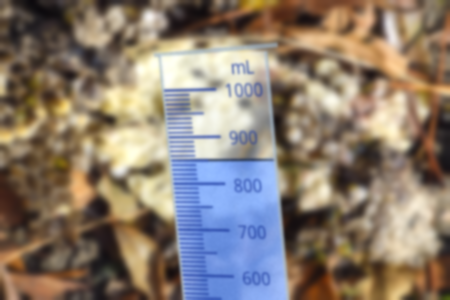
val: 850 (mL)
